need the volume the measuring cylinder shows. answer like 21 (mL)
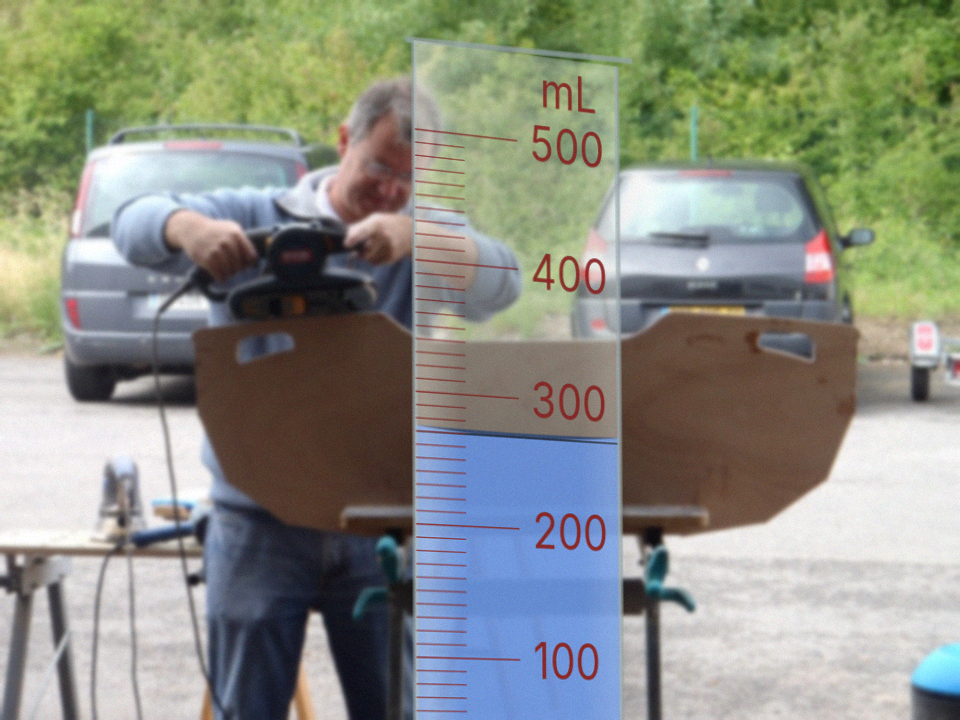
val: 270 (mL)
